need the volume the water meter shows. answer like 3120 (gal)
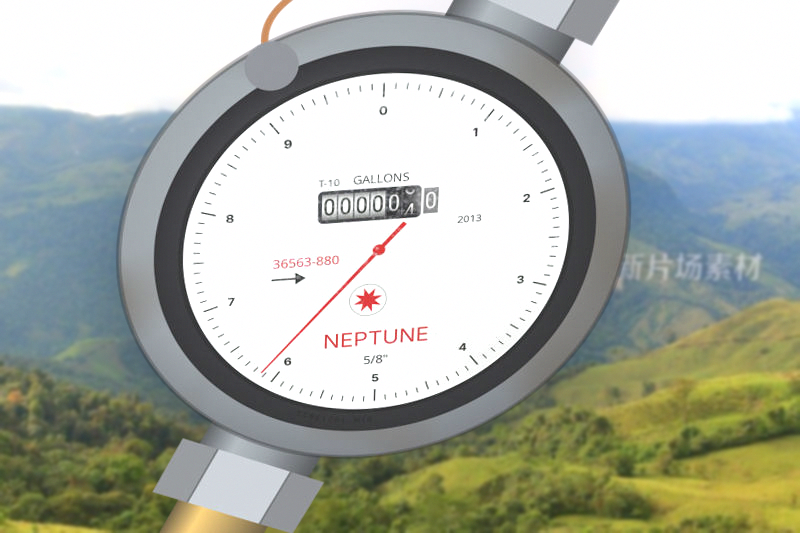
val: 36.1 (gal)
